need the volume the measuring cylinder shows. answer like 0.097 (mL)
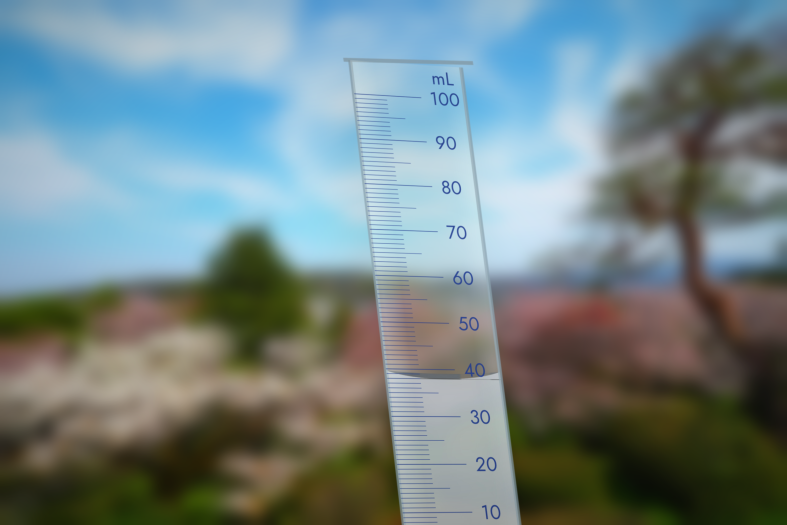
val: 38 (mL)
